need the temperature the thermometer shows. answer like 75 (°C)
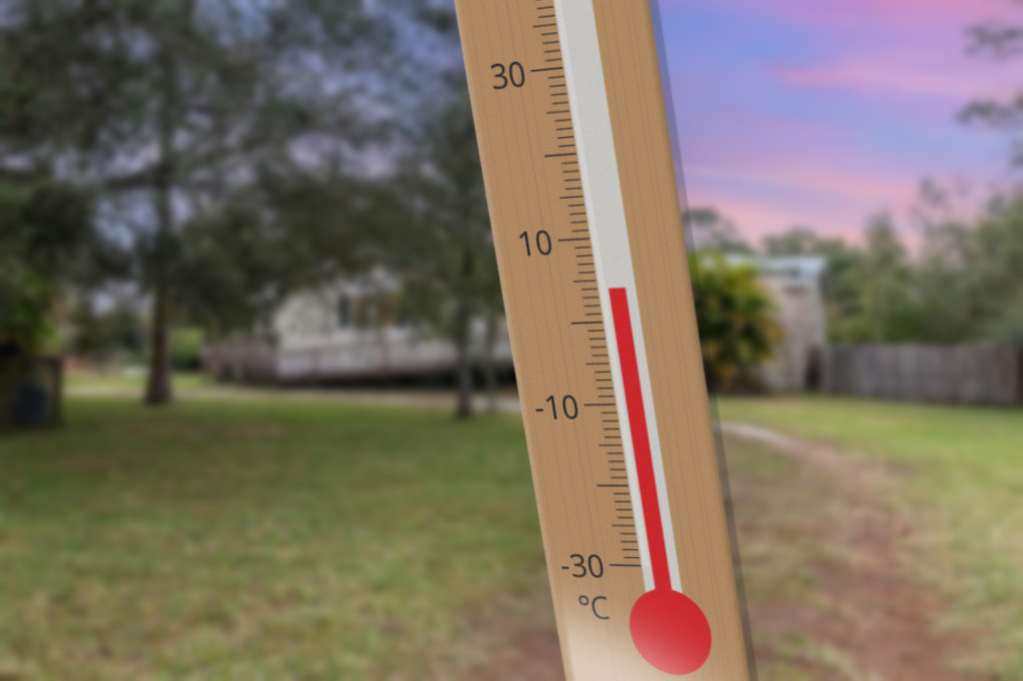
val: 4 (°C)
